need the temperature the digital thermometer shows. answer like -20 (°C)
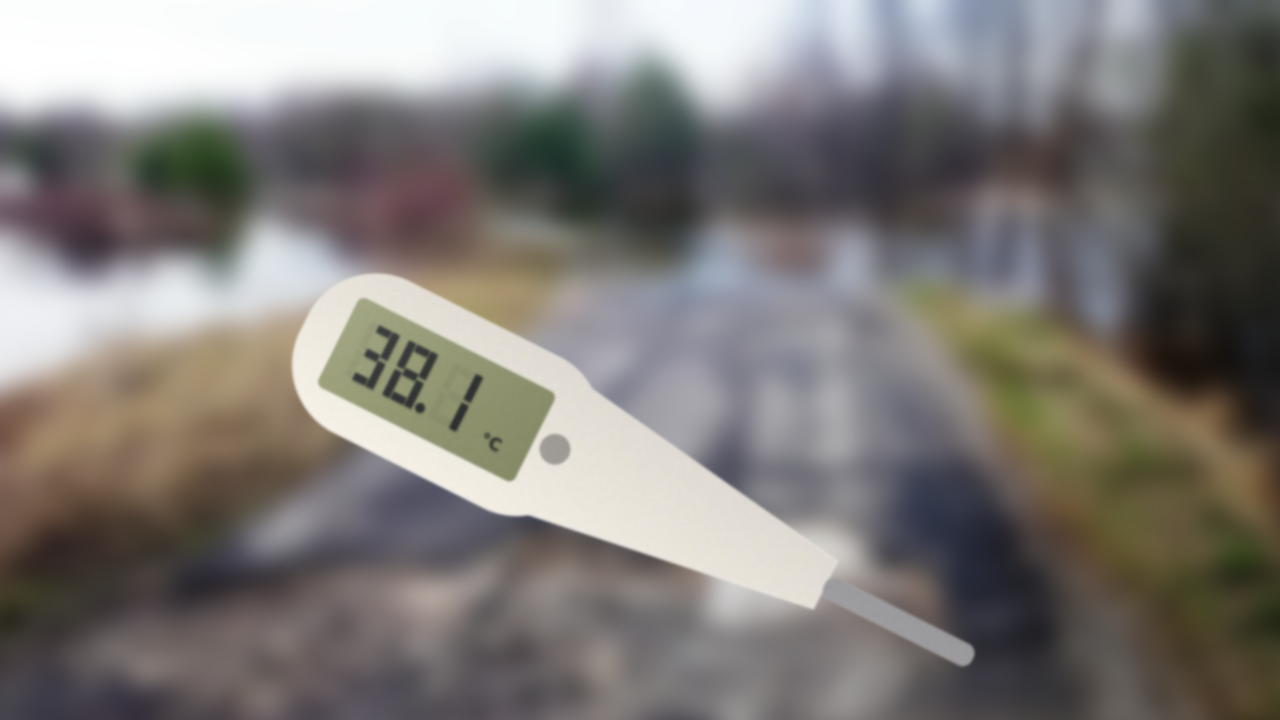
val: 38.1 (°C)
